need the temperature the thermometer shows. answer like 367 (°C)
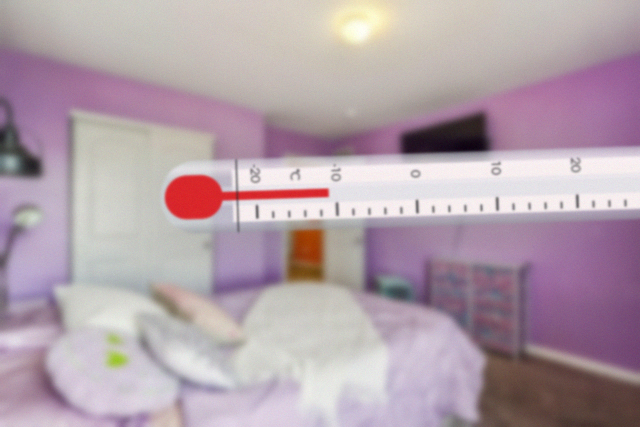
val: -11 (°C)
